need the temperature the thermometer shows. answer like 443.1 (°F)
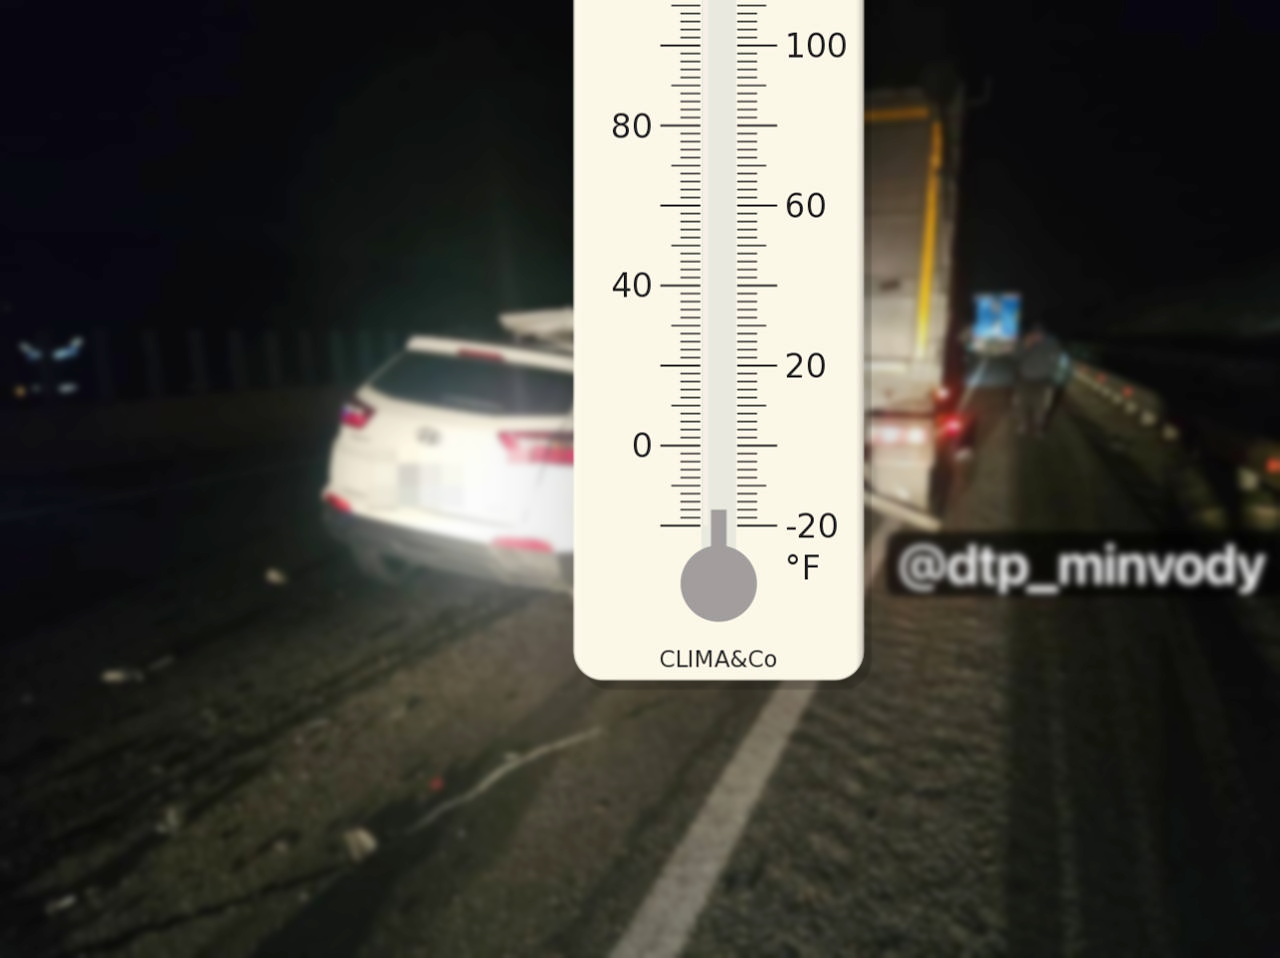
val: -16 (°F)
